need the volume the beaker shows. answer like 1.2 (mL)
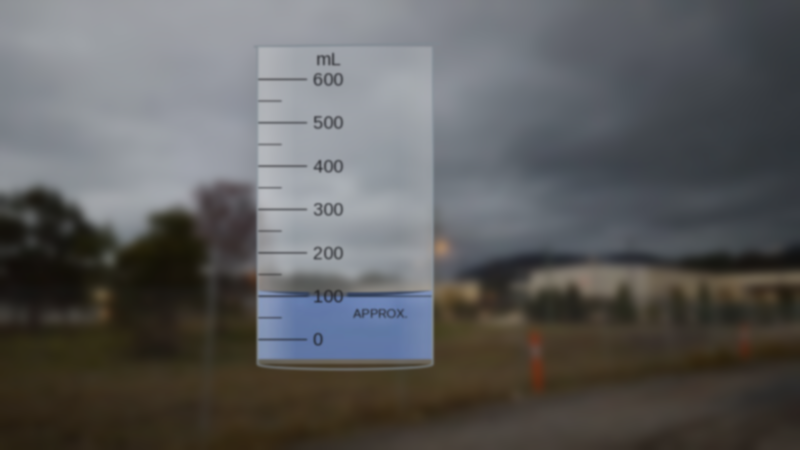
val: 100 (mL)
